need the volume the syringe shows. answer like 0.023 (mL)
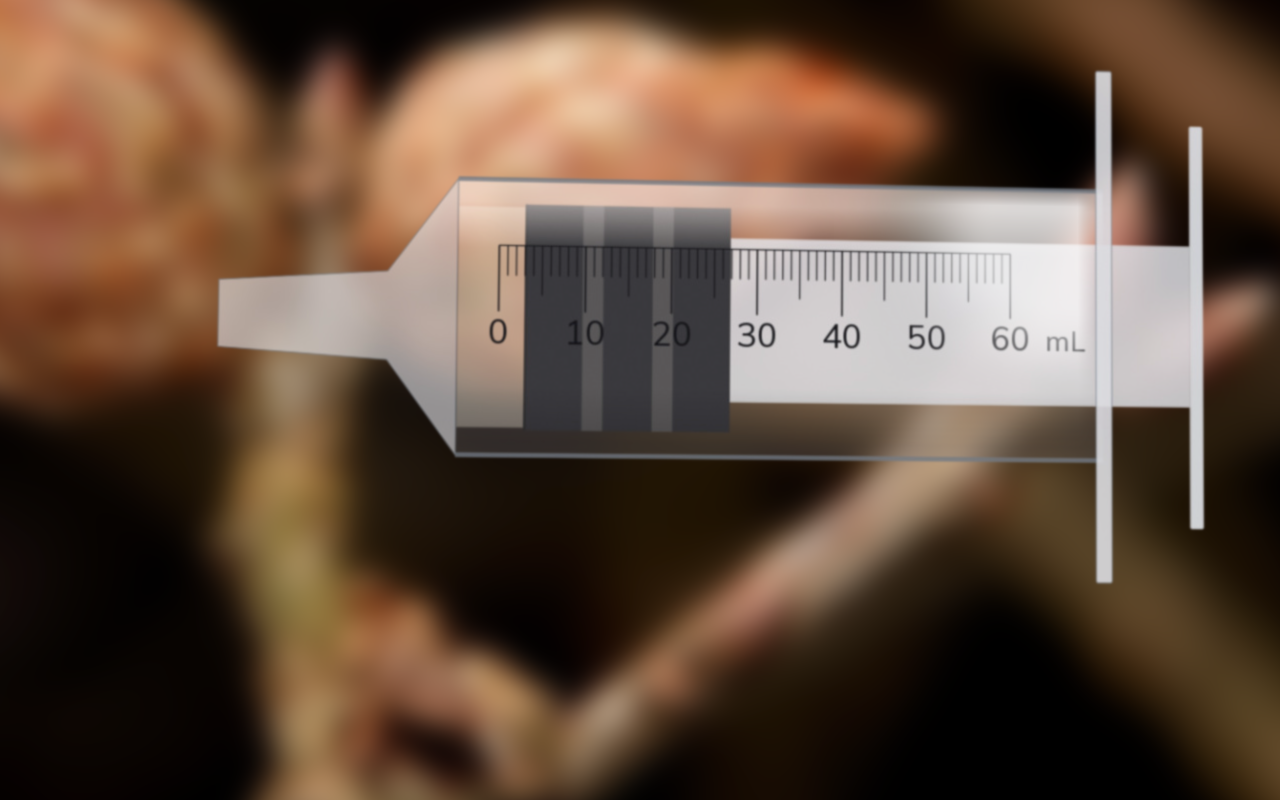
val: 3 (mL)
